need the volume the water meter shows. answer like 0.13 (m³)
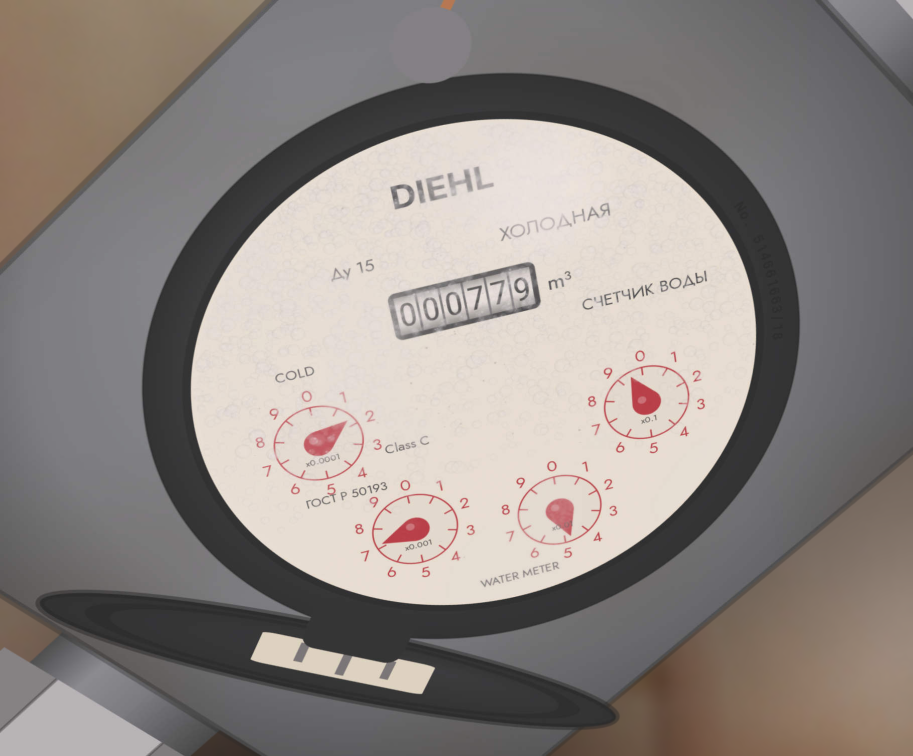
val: 778.9471 (m³)
